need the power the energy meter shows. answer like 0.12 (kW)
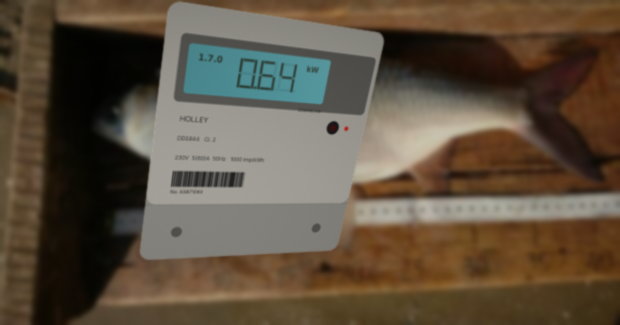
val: 0.64 (kW)
